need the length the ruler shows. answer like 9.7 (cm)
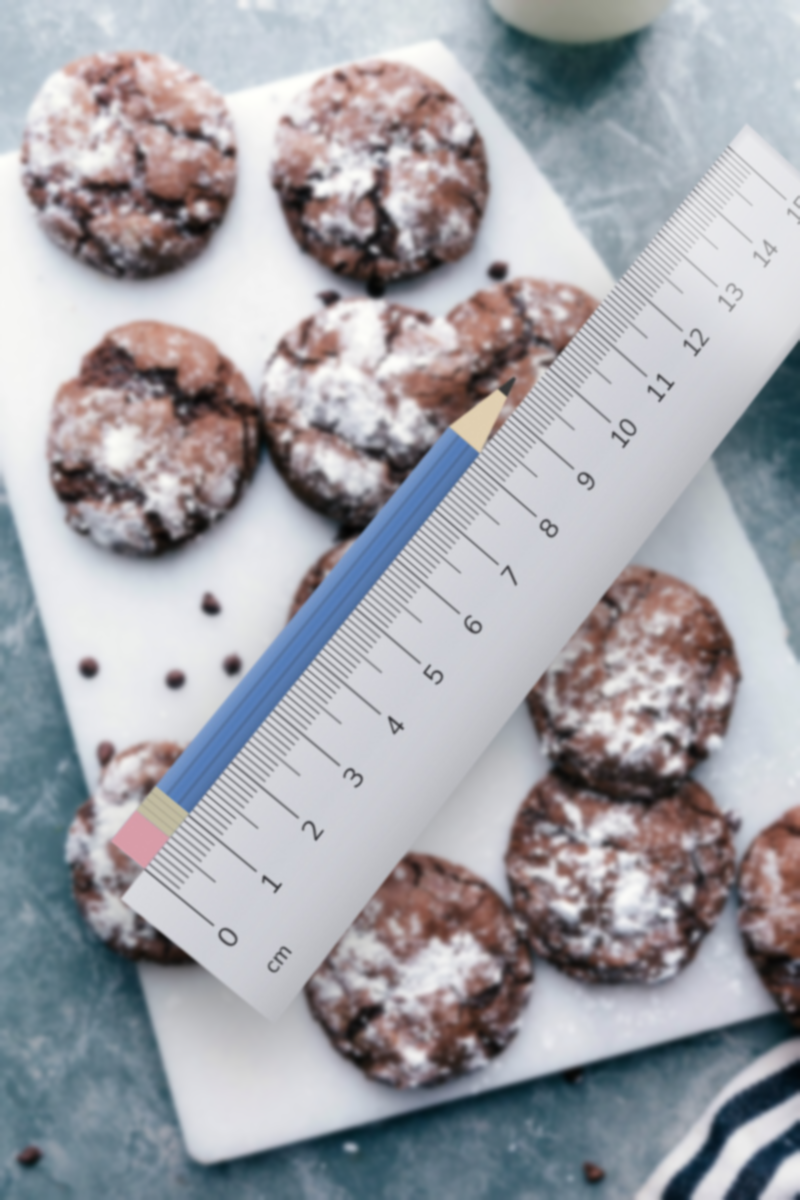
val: 9.5 (cm)
